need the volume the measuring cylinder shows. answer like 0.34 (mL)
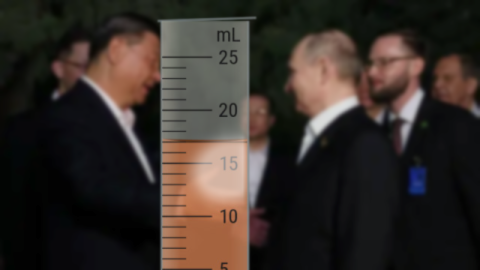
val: 17 (mL)
